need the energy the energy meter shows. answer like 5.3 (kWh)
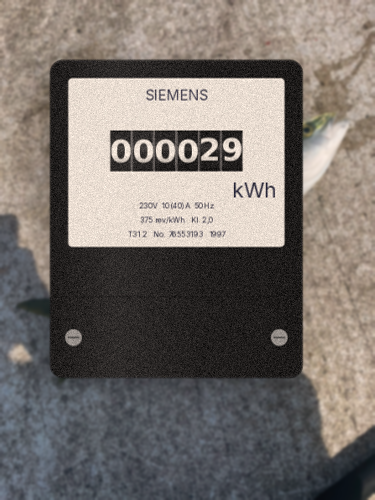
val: 29 (kWh)
